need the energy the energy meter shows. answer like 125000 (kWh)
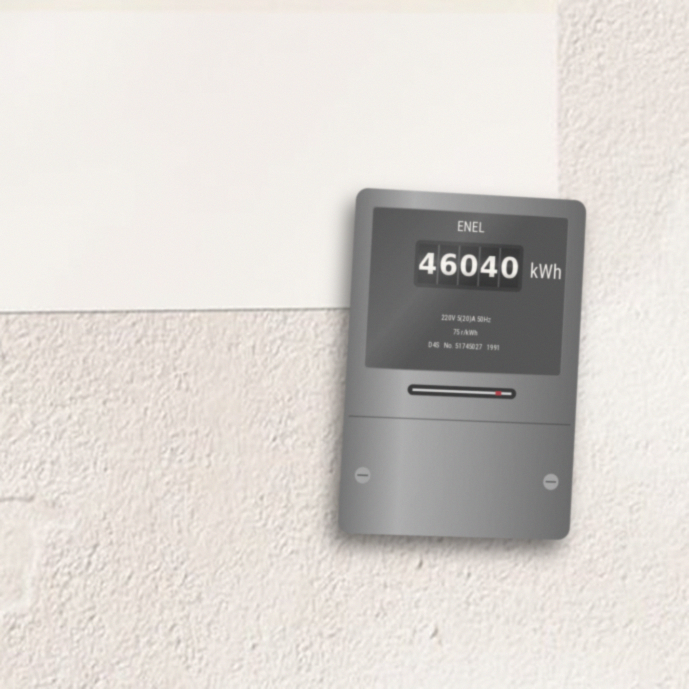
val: 46040 (kWh)
